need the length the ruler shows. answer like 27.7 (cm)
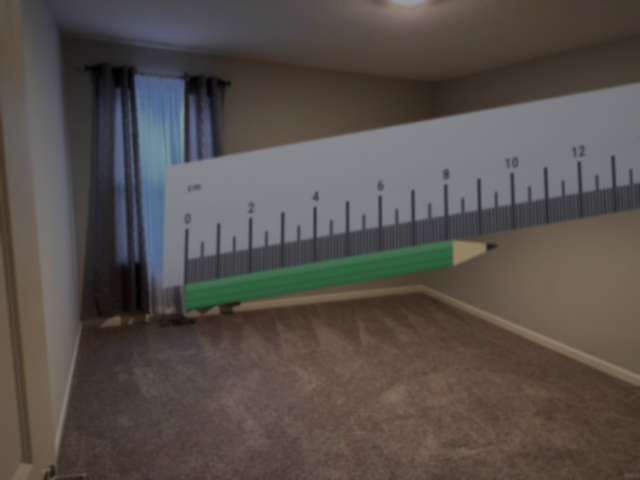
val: 9.5 (cm)
